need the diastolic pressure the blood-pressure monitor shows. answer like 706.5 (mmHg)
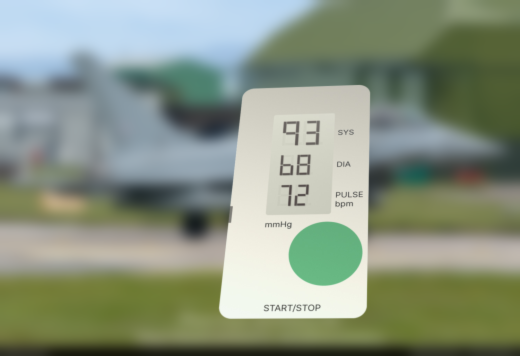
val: 68 (mmHg)
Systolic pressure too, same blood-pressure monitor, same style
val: 93 (mmHg)
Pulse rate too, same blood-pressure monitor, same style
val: 72 (bpm)
